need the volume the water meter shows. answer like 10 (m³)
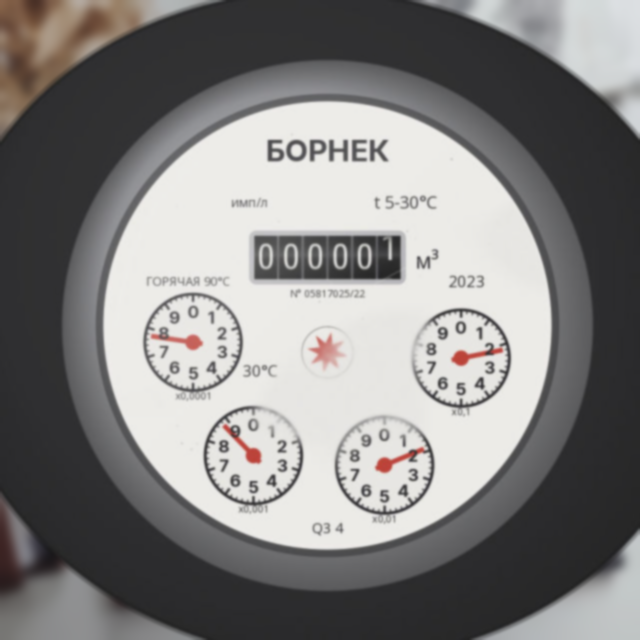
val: 1.2187 (m³)
